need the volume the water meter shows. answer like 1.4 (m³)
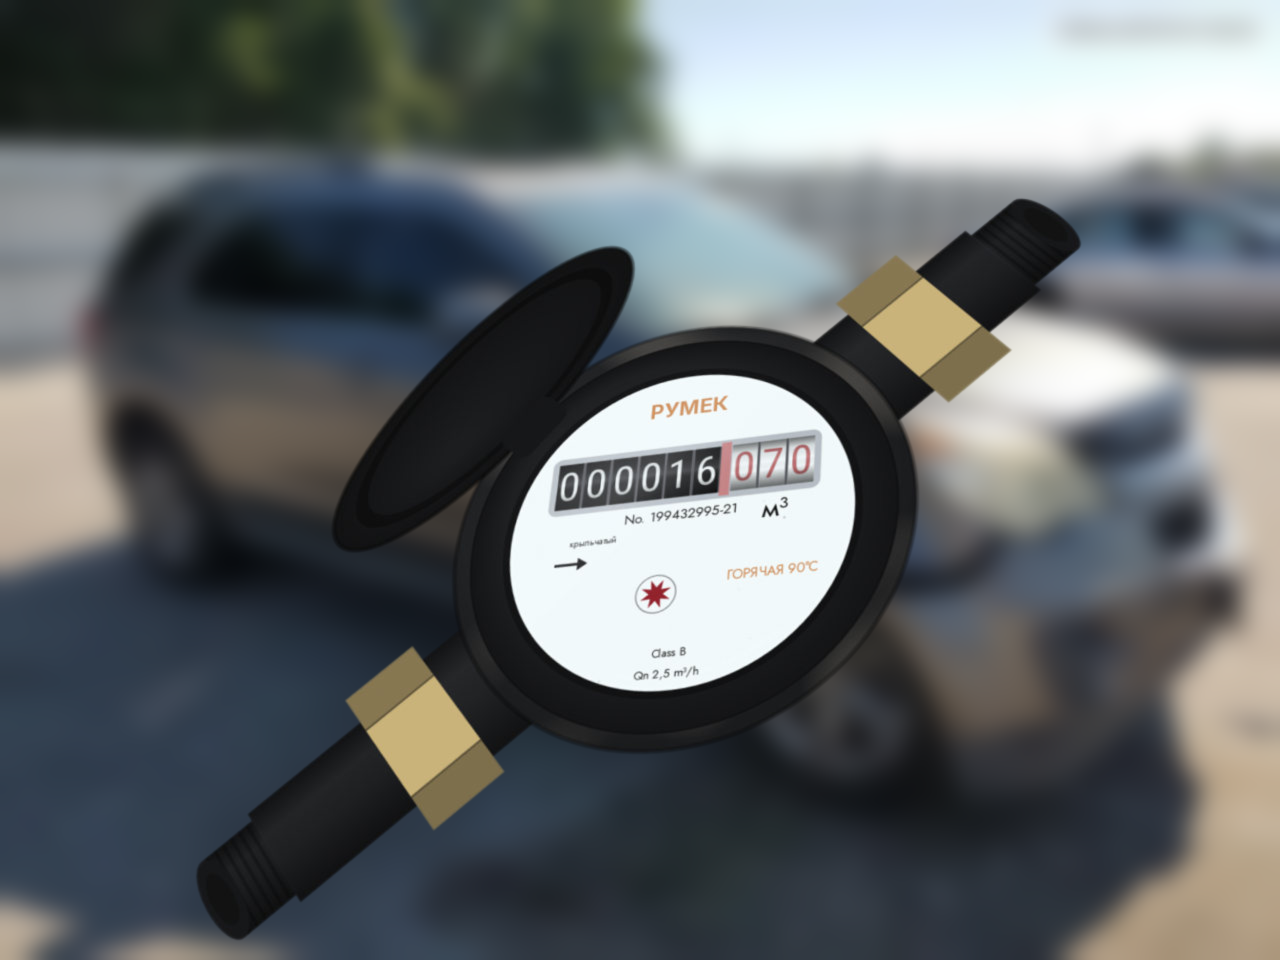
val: 16.070 (m³)
